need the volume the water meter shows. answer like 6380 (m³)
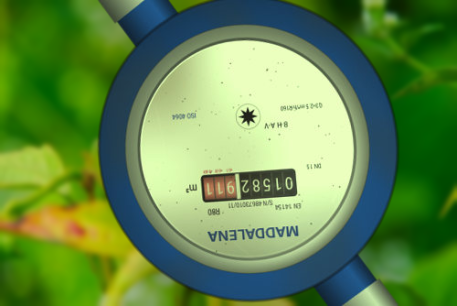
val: 1582.911 (m³)
